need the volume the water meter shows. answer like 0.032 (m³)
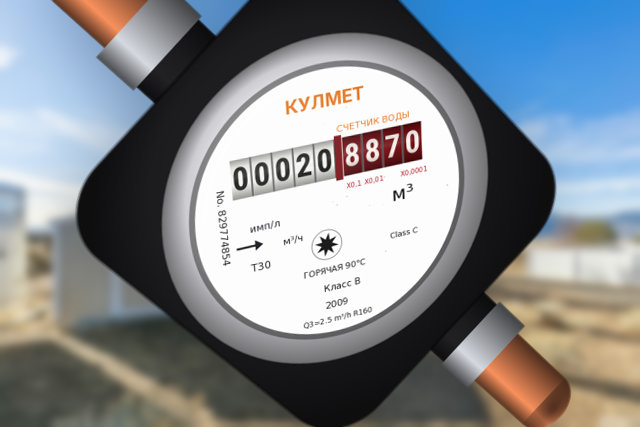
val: 20.8870 (m³)
